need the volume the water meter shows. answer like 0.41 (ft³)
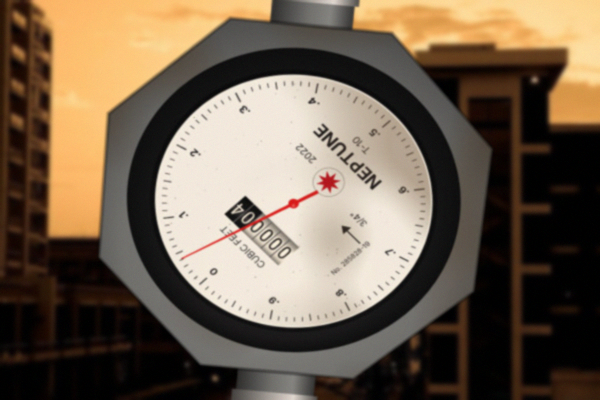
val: 4.04 (ft³)
